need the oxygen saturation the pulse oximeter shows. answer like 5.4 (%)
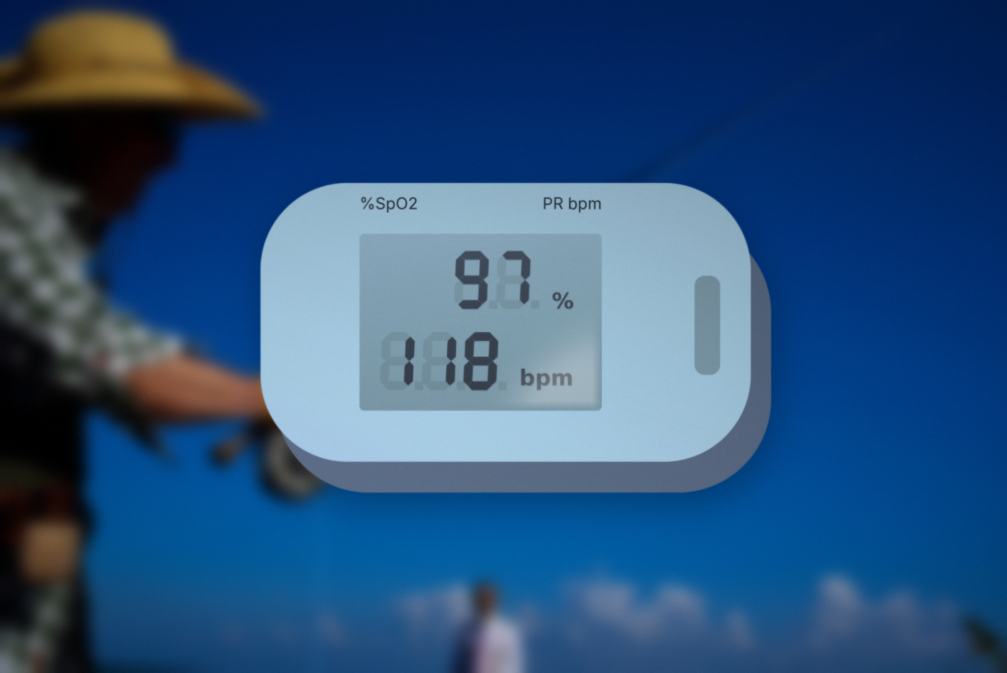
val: 97 (%)
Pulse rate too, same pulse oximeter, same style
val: 118 (bpm)
